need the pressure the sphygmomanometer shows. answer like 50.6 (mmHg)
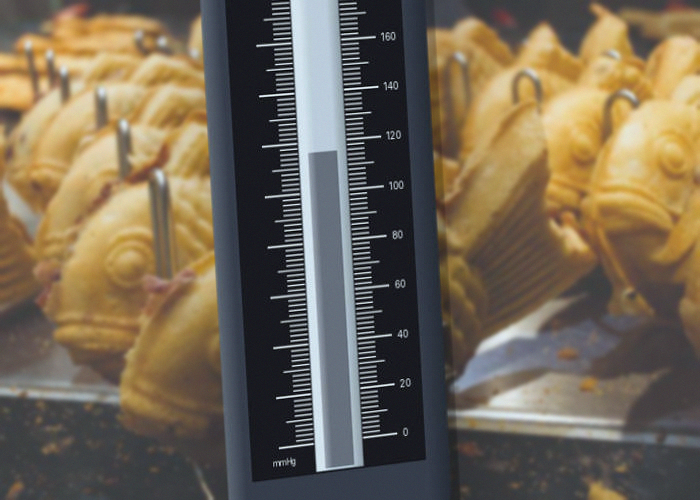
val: 116 (mmHg)
